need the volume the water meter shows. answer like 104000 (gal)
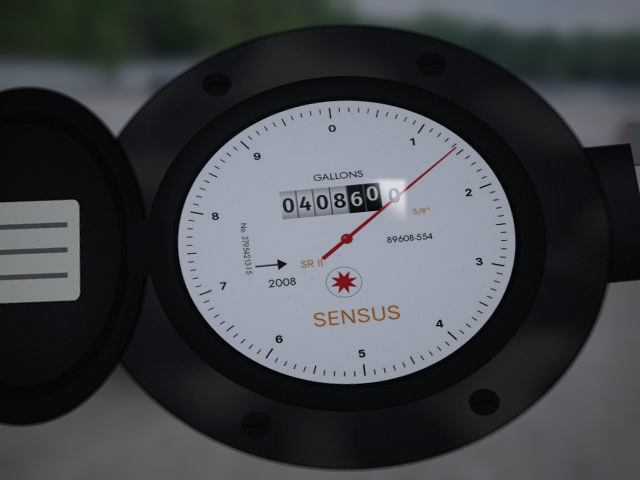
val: 408601.4 (gal)
